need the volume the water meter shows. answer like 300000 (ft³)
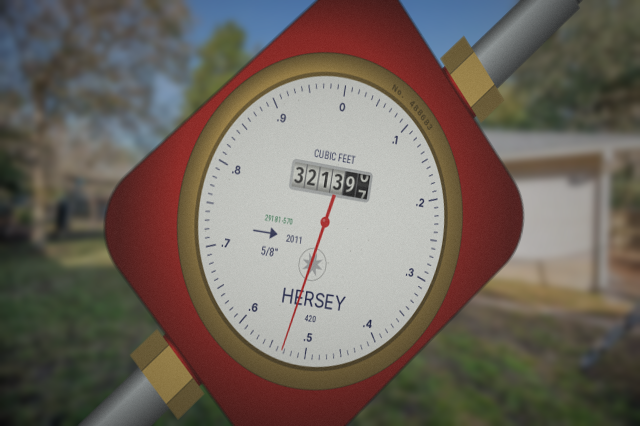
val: 321396.53 (ft³)
